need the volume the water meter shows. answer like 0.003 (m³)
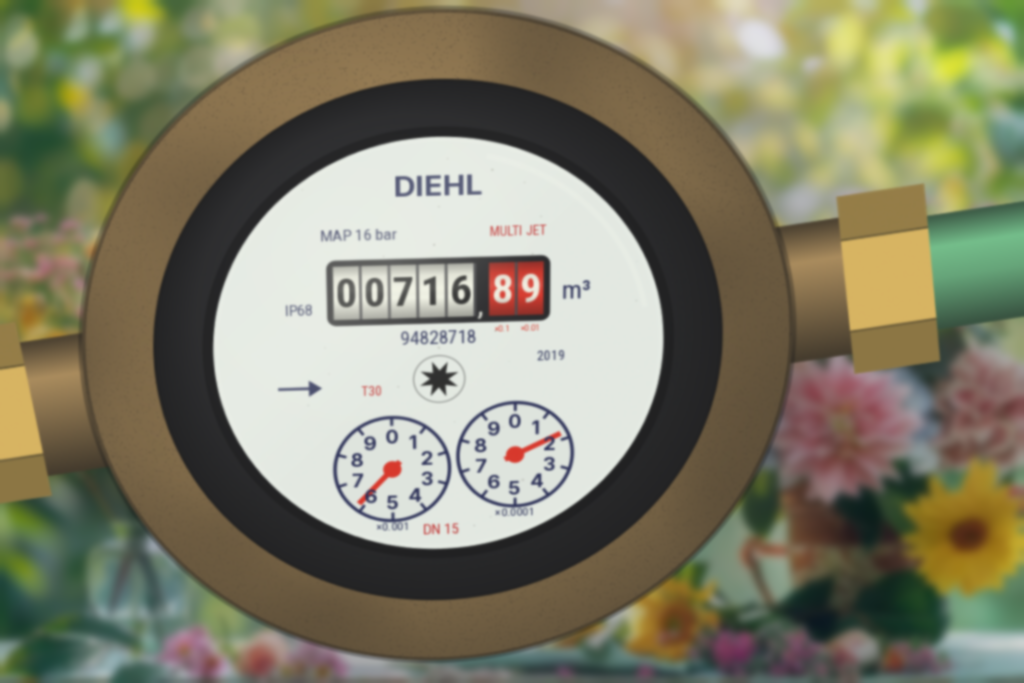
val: 716.8961 (m³)
